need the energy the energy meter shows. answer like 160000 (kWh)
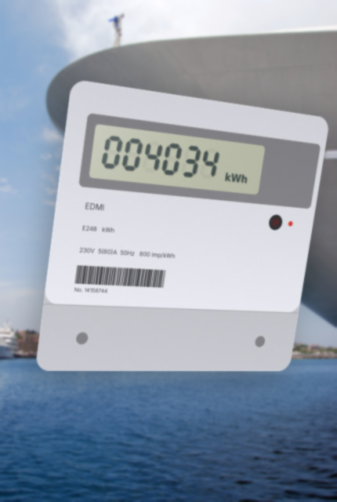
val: 4034 (kWh)
